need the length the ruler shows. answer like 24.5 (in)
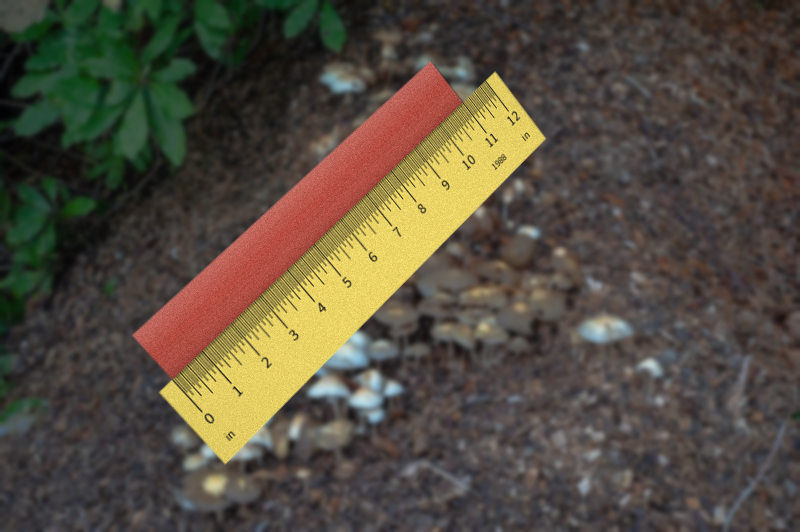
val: 11 (in)
